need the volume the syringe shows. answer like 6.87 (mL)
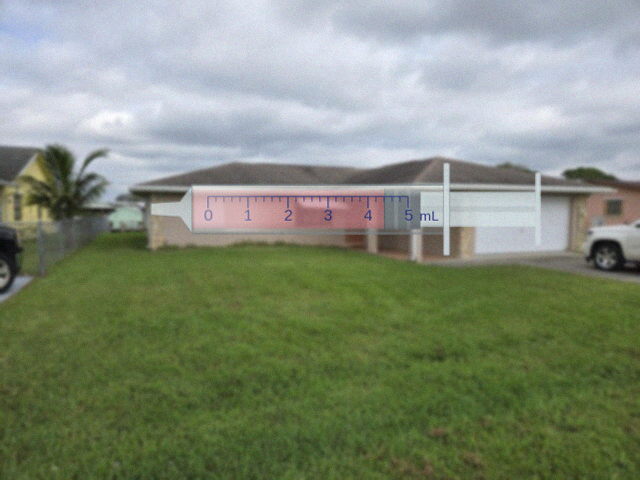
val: 4.4 (mL)
